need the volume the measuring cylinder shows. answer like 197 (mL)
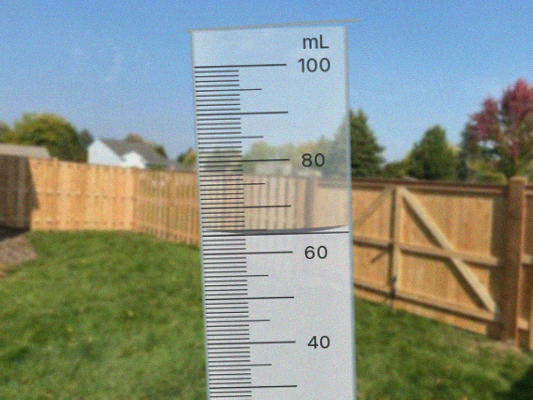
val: 64 (mL)
